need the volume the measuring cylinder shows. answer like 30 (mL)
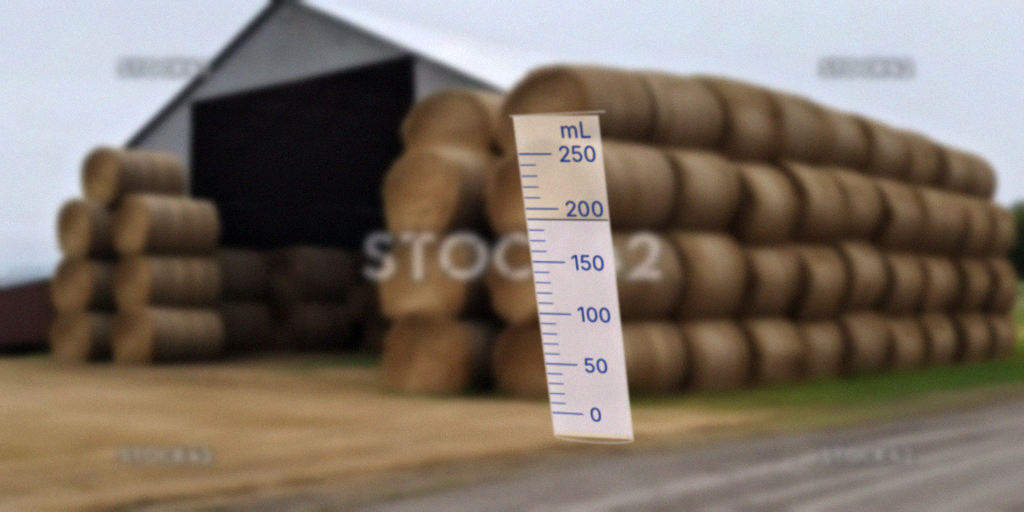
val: 190 (mL)
